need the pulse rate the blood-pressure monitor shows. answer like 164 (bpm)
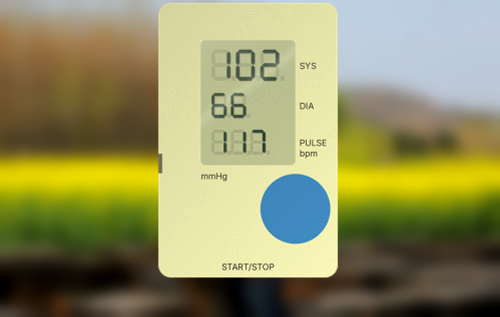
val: 117 (bpm)
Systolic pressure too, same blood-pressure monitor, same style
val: 102 (mmHg)
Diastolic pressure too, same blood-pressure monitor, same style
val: 66 (mmHg)
